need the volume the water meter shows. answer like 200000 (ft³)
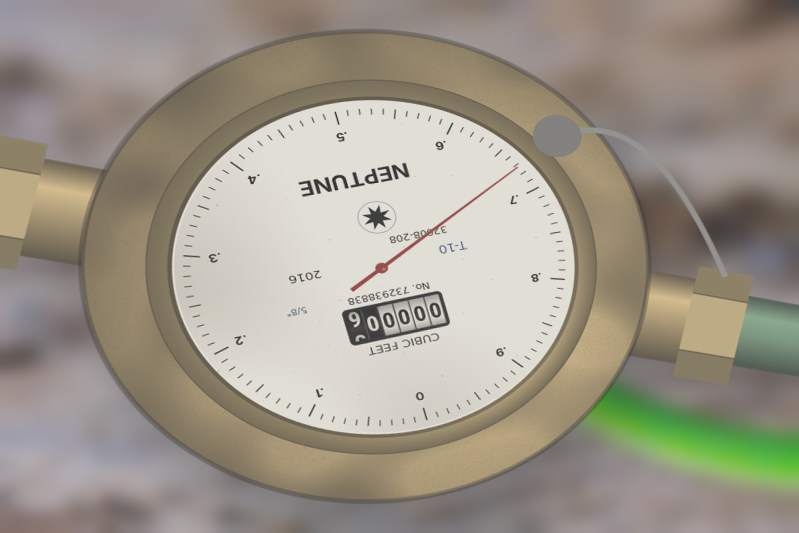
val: 5.67 (ft³)
